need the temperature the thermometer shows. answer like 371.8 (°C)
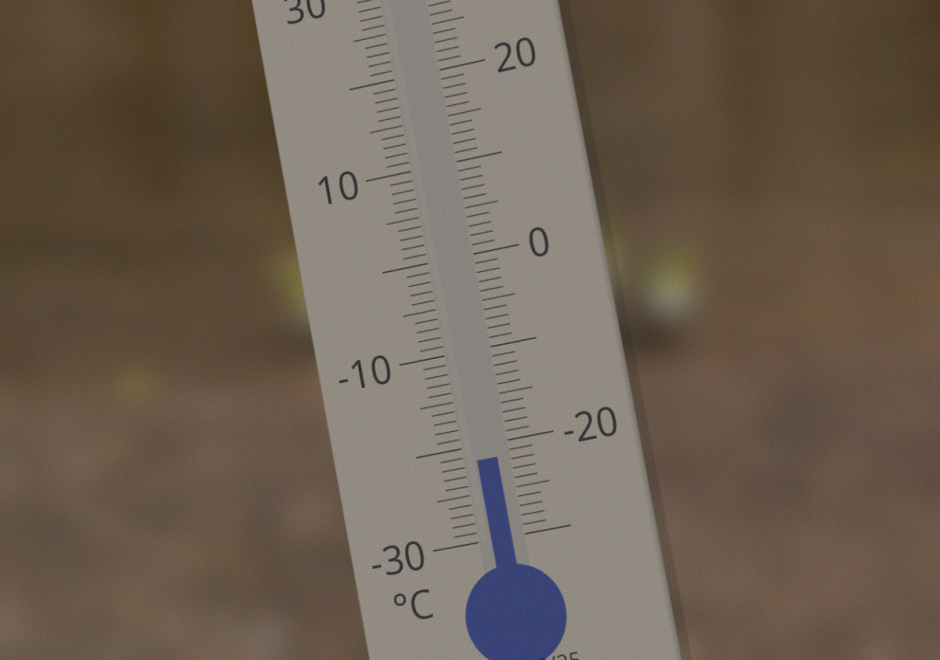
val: -21.5 (°C)
